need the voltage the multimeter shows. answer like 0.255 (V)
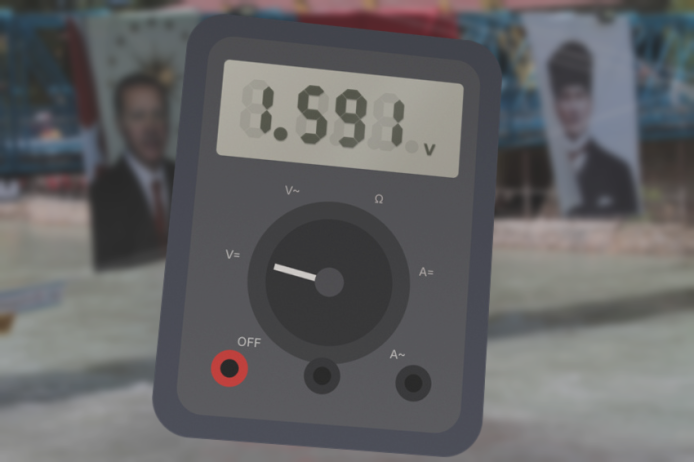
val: 1.591 (V)
